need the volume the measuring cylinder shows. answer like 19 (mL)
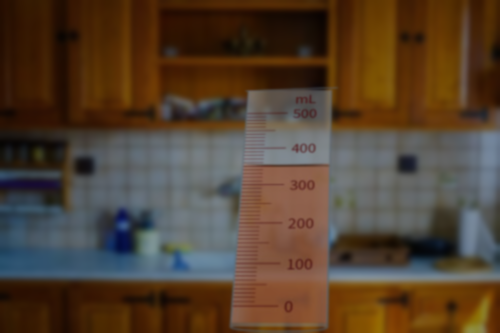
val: 350 (mL)
